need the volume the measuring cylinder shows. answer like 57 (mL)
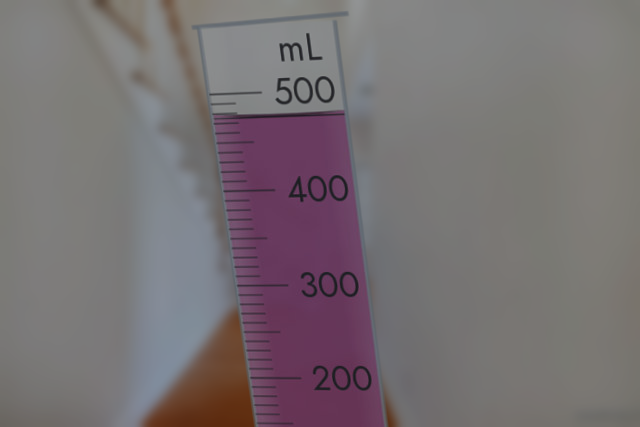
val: 475 (mL)
